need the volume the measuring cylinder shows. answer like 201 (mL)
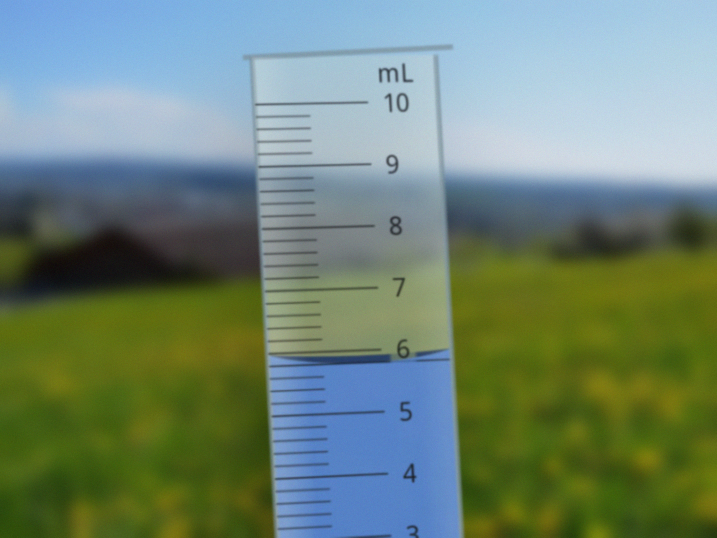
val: 5.8 (mL)
